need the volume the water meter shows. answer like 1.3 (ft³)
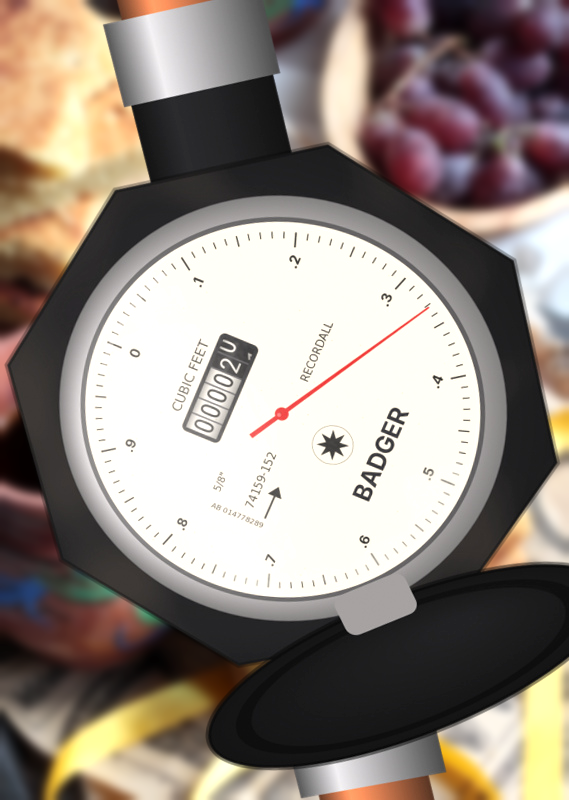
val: 20.33 (ft³)
